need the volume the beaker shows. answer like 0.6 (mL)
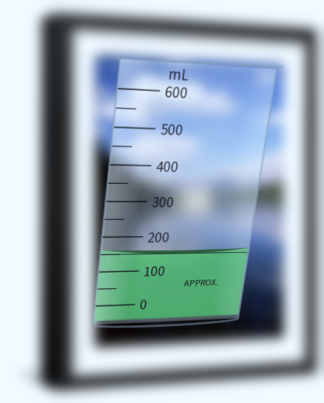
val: 150 (mL)
